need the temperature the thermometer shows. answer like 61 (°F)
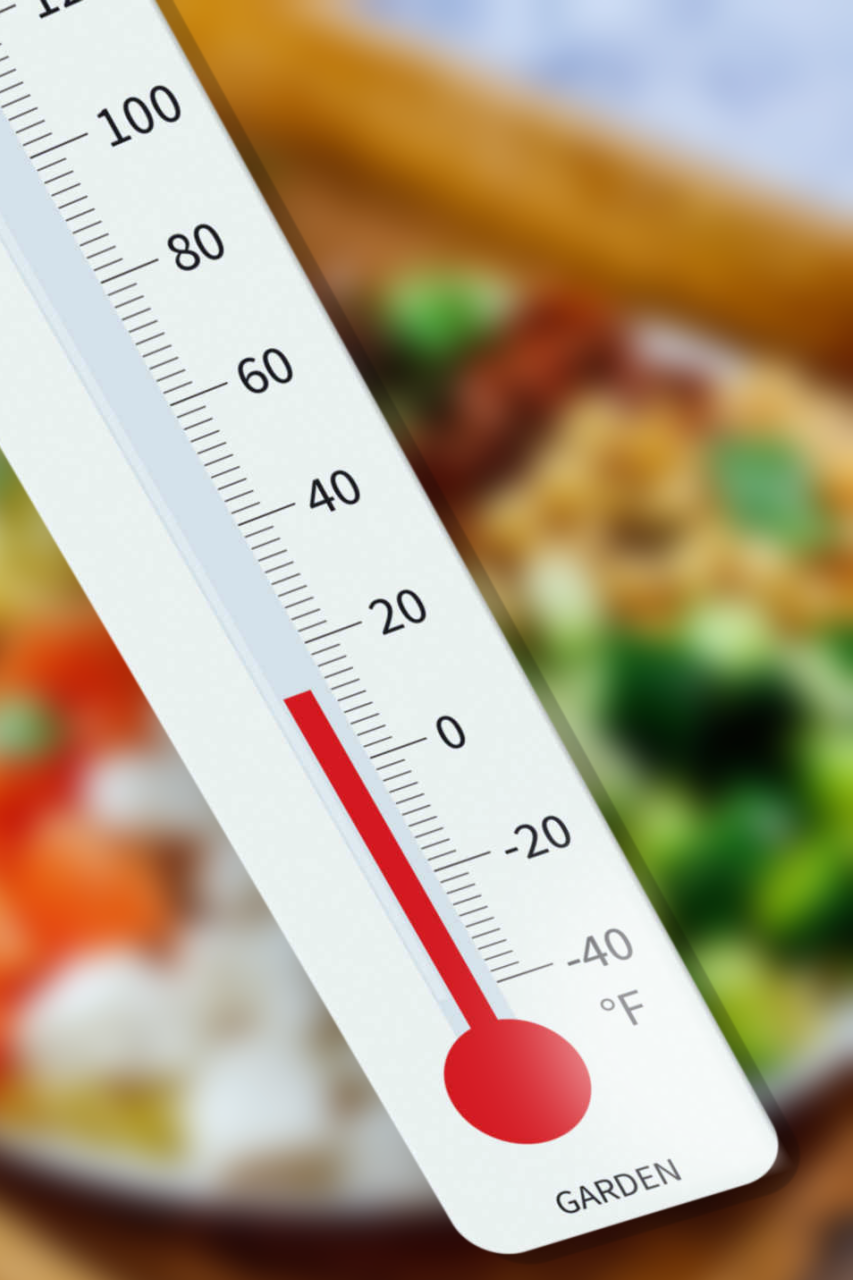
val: 13 (°F)
